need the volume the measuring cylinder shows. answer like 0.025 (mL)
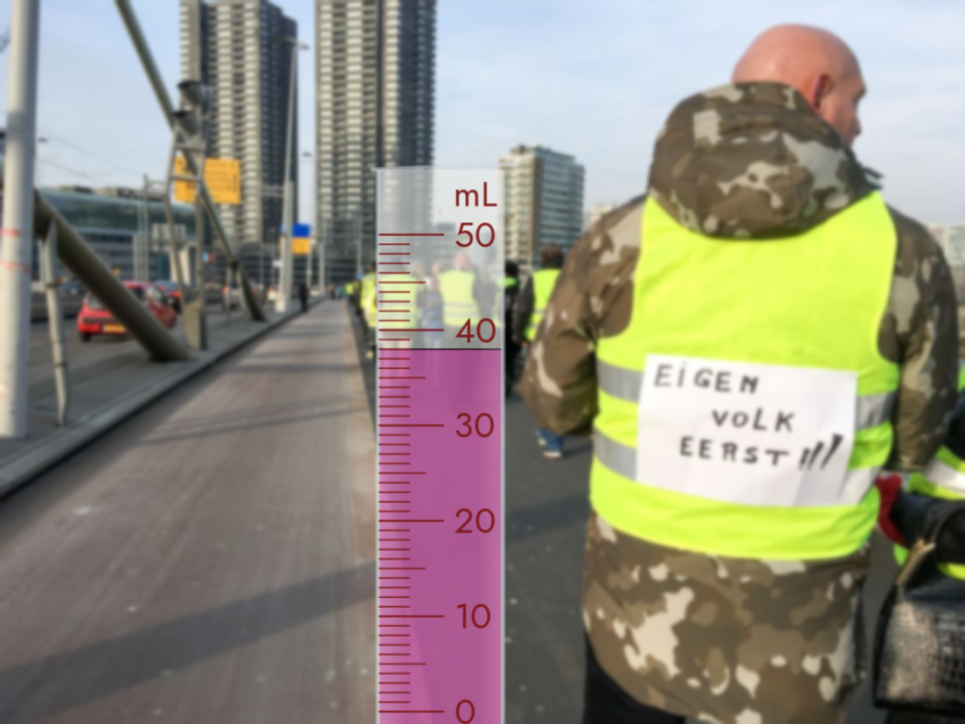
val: 38 (mL)
